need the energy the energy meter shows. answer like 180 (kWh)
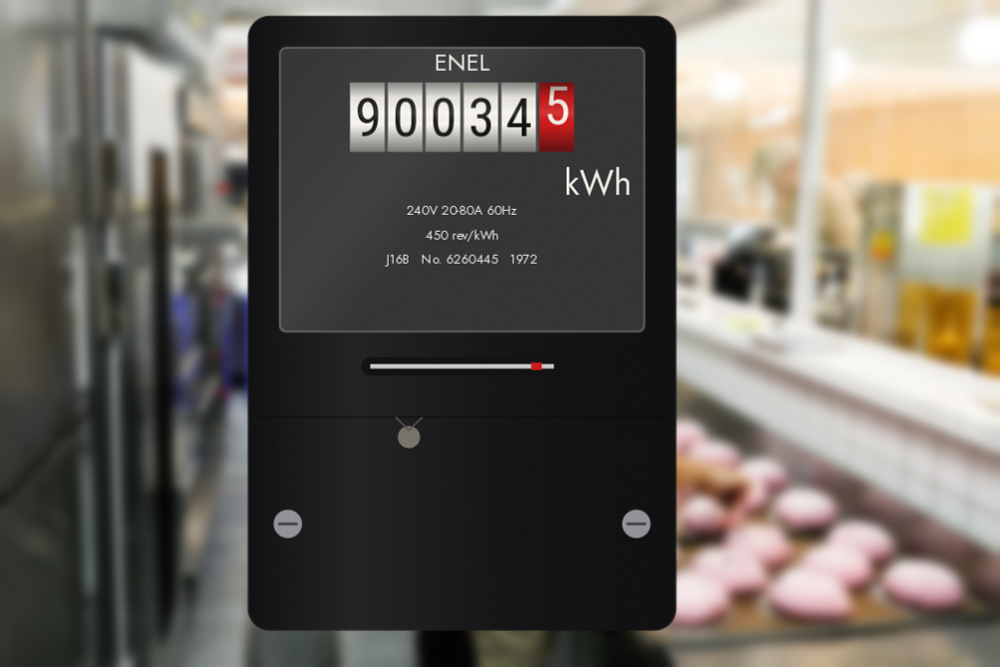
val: 90034.5 (kWh)
